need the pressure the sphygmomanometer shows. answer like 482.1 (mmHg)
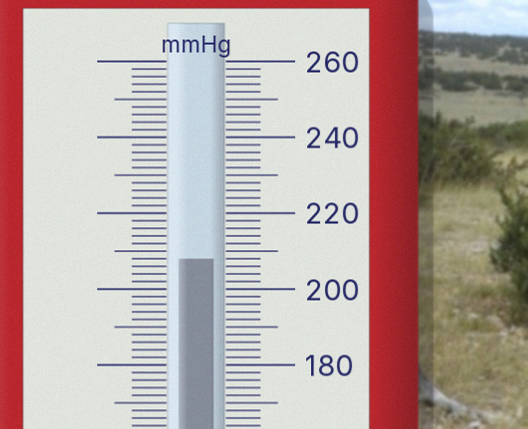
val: 208 (mmHg)
